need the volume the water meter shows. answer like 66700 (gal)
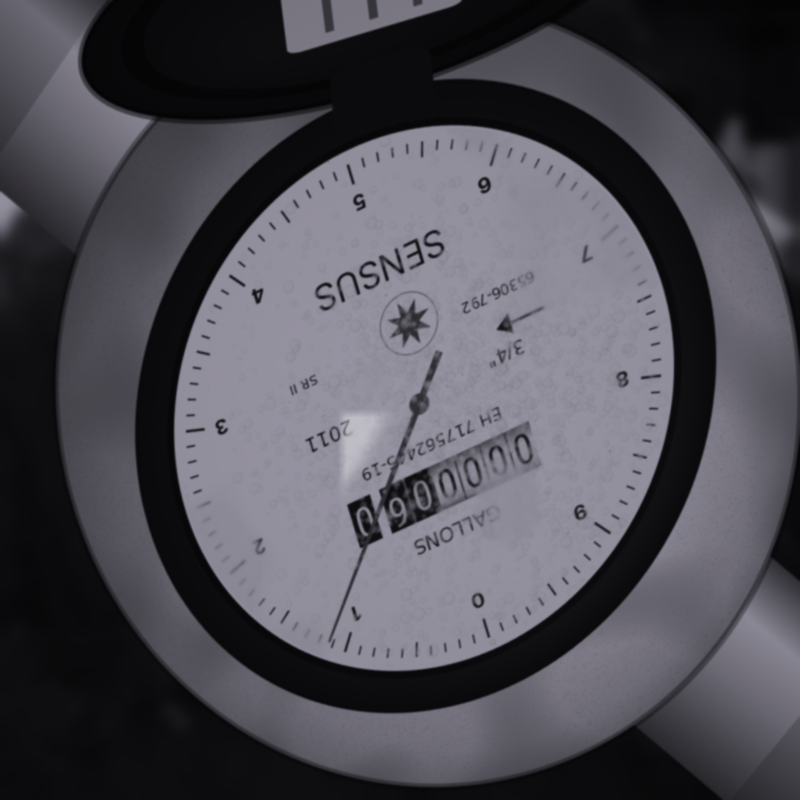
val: 61.1 (gal)
